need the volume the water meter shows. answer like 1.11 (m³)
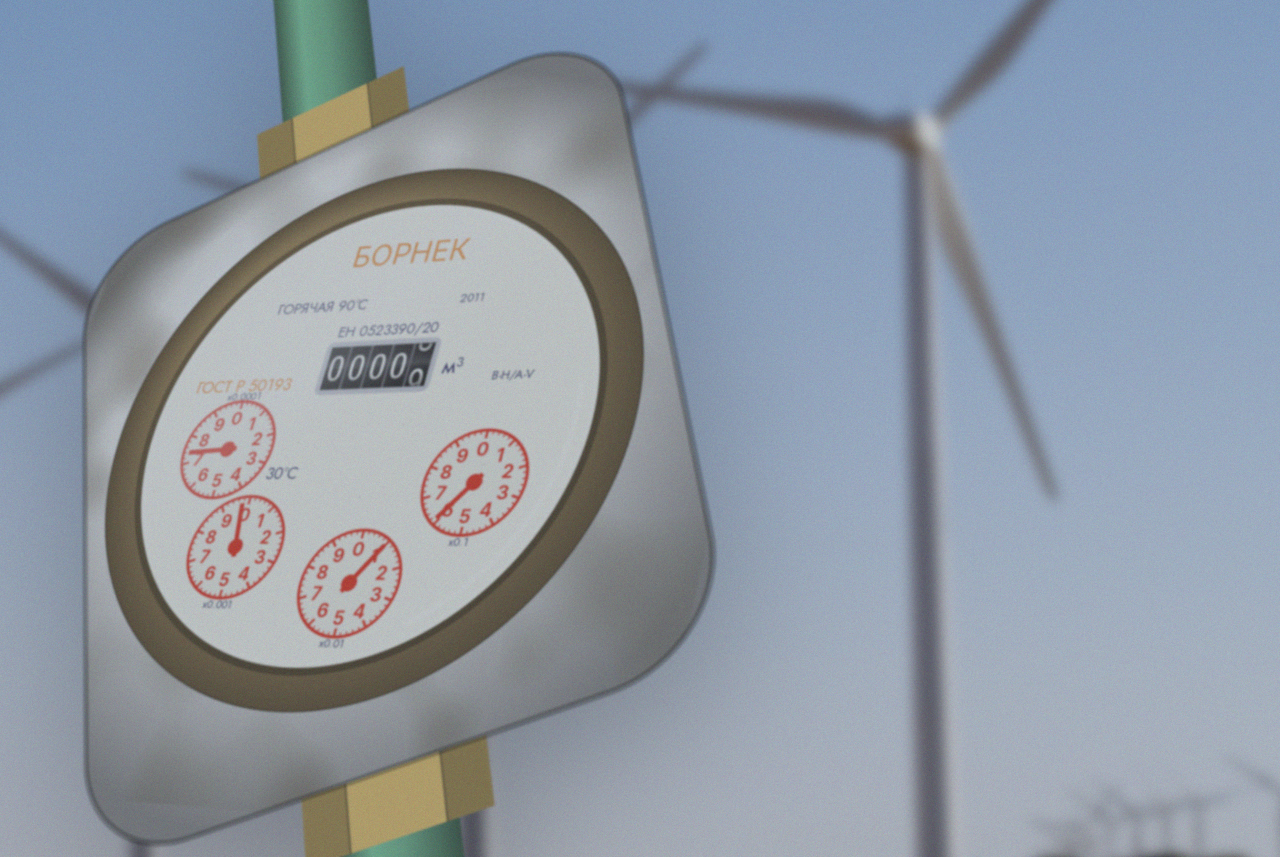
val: 8.6097 (m³)
